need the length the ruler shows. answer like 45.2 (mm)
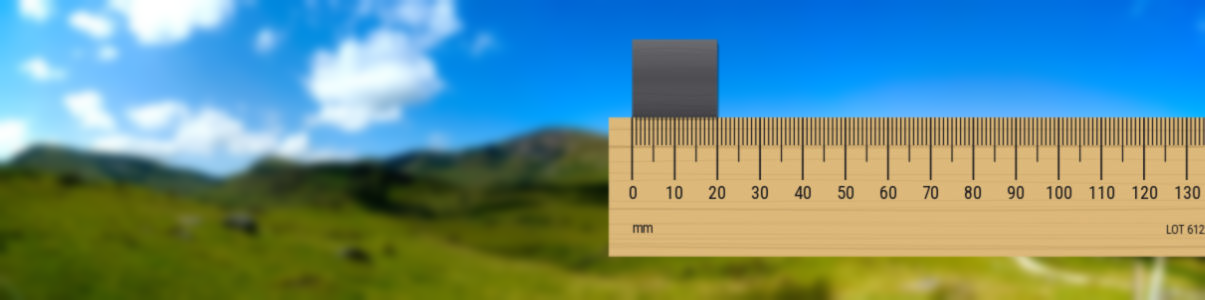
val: 20 (mm)
